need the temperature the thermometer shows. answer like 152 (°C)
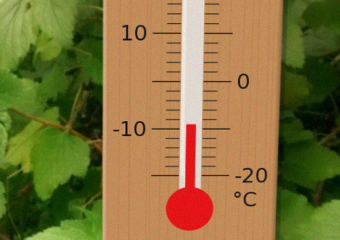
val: -9 (°C)
